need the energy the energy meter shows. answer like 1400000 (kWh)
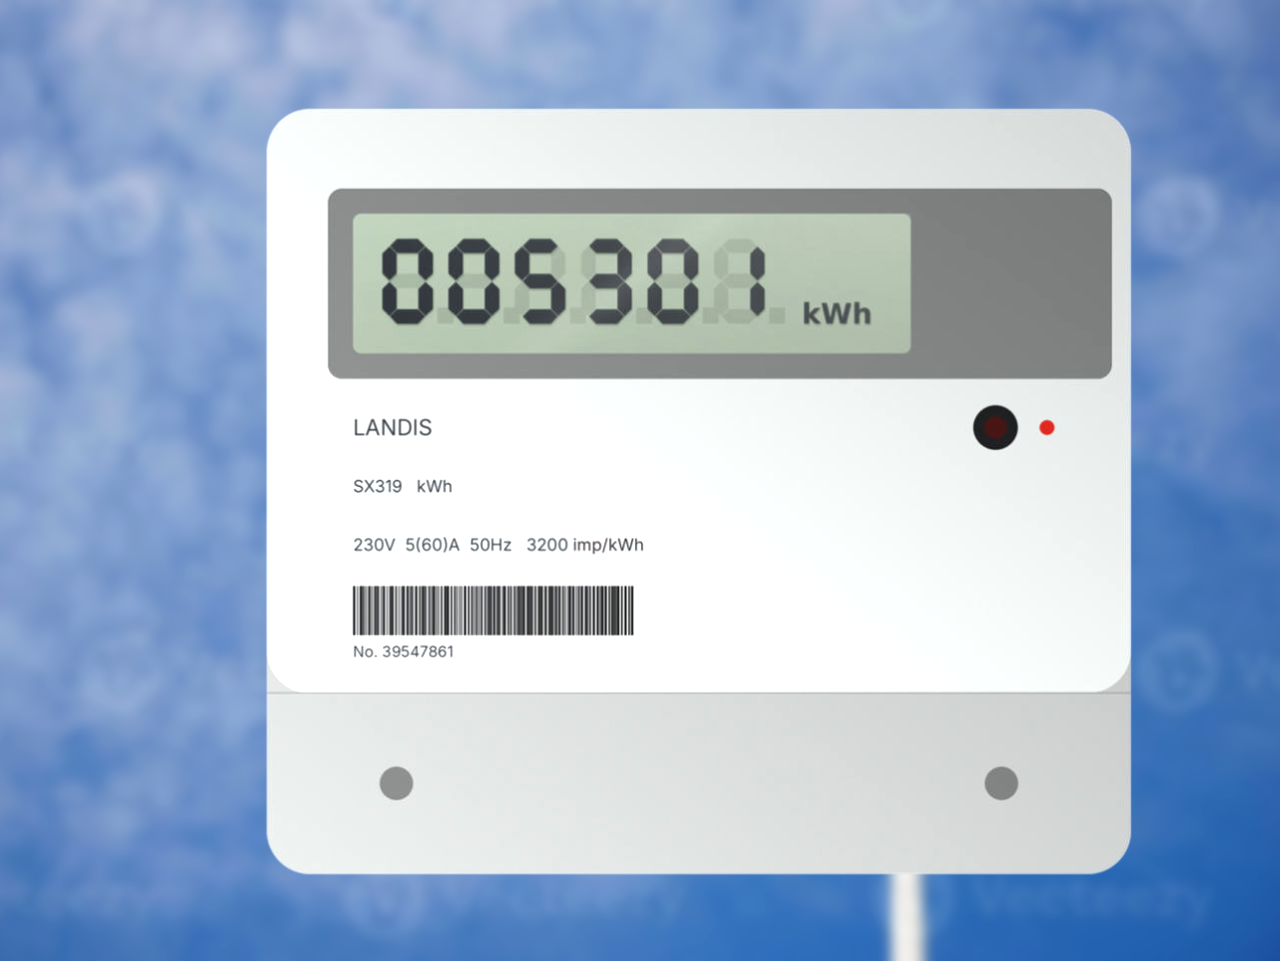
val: 5301 (kWh)
